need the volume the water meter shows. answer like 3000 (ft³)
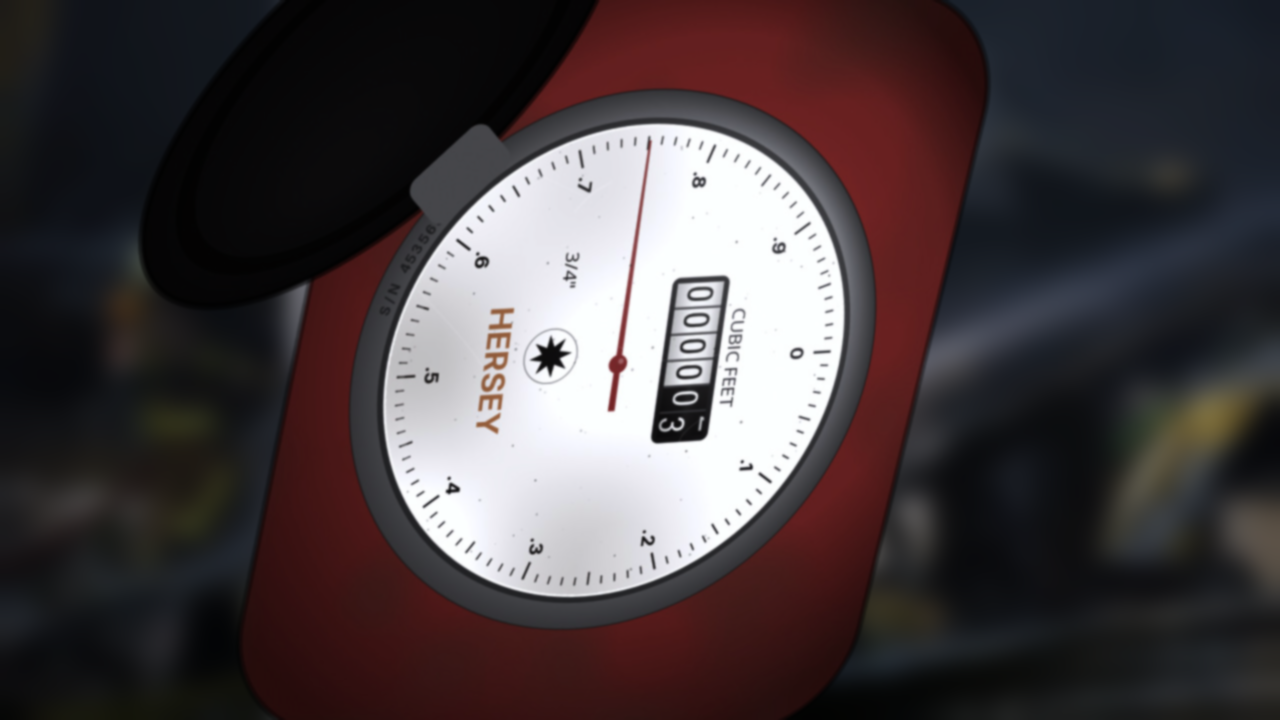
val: 2.75 (ft³)
